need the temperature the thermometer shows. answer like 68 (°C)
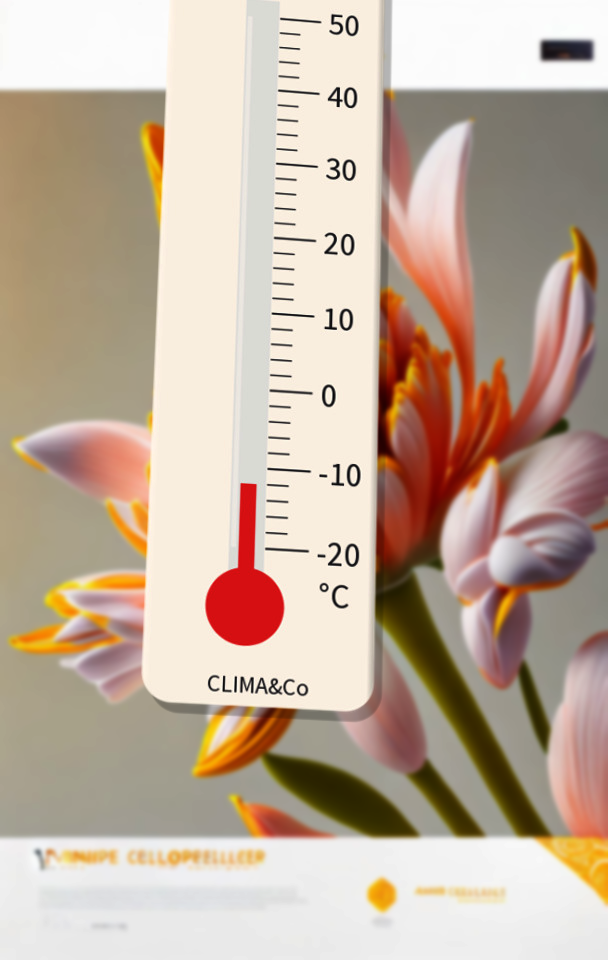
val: -12 (°C)
